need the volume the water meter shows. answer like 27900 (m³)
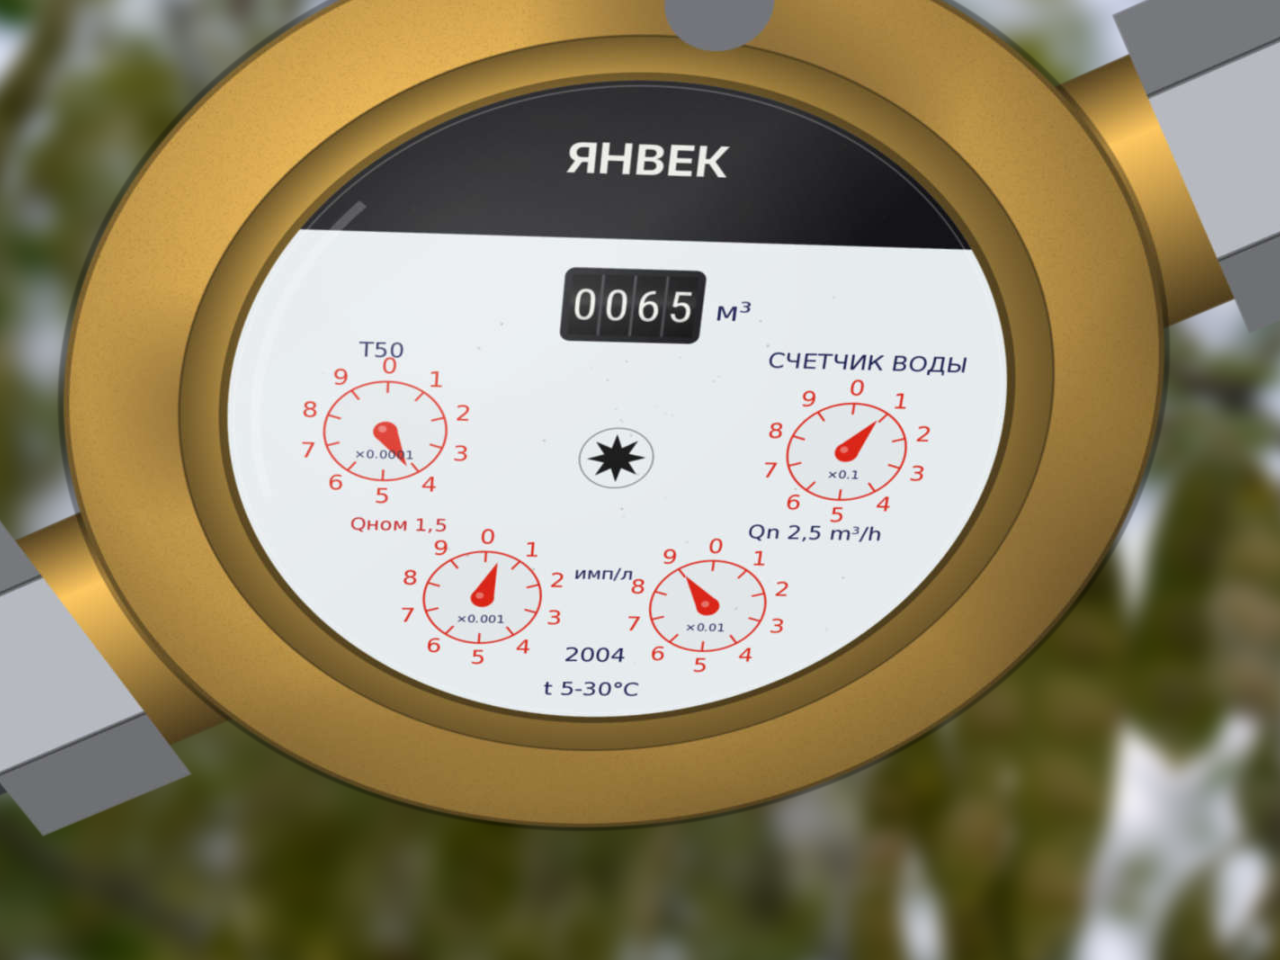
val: 65.0904 (m³)
